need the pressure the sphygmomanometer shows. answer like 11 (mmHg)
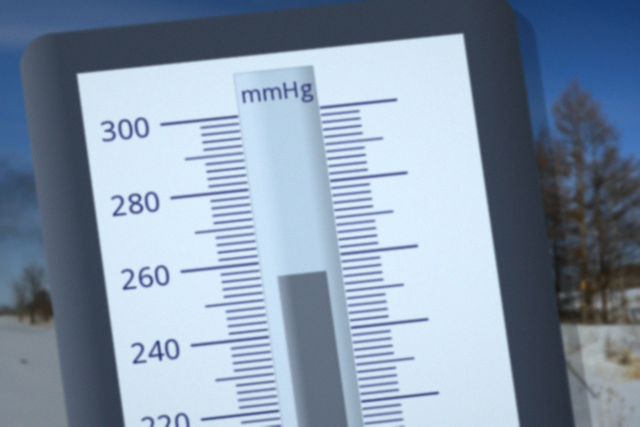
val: 256 (mmHg)
